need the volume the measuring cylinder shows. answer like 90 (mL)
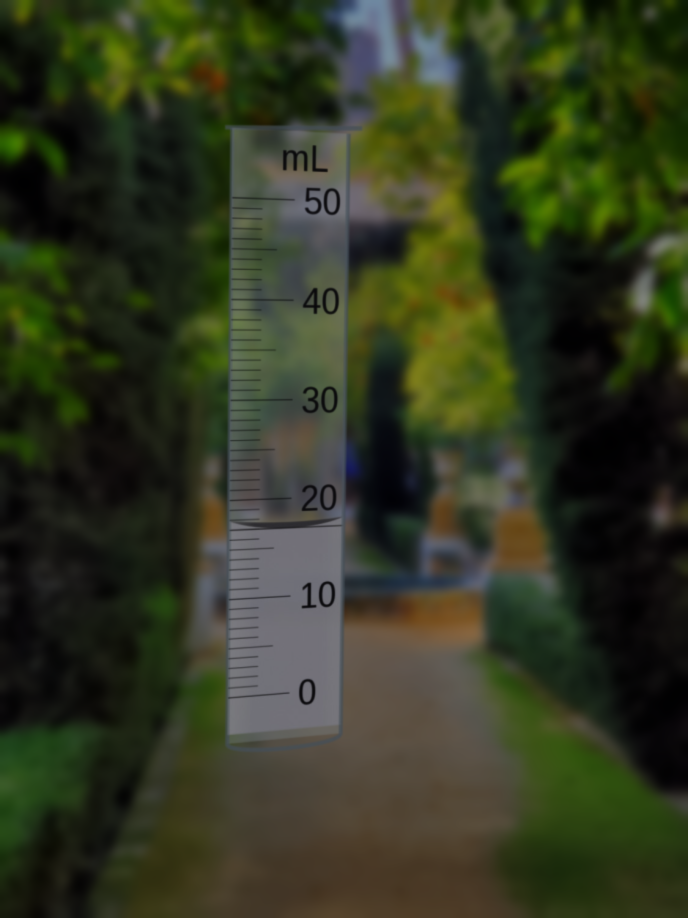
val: 17 (mL)
